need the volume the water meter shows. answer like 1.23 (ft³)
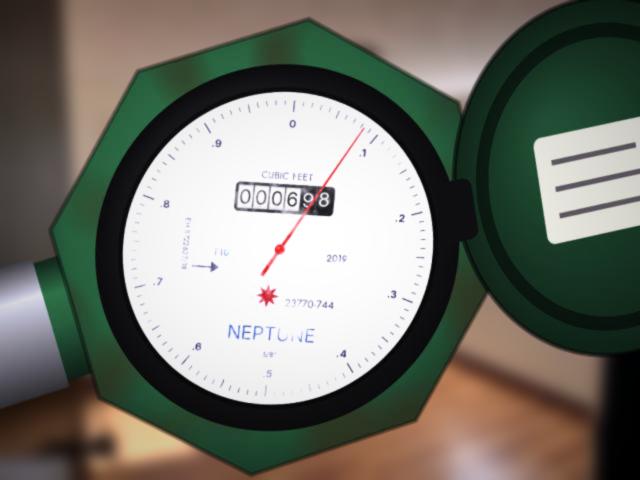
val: 698.08 (ft³)
